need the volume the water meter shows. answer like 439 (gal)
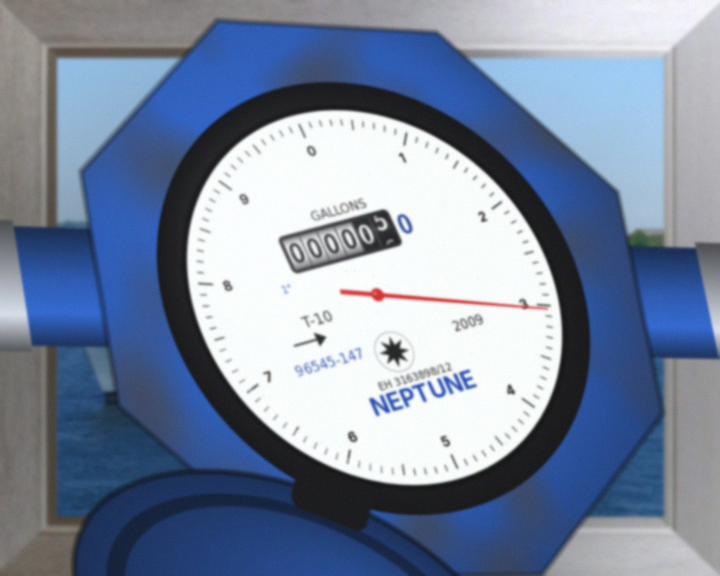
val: 53.0 (gal)
